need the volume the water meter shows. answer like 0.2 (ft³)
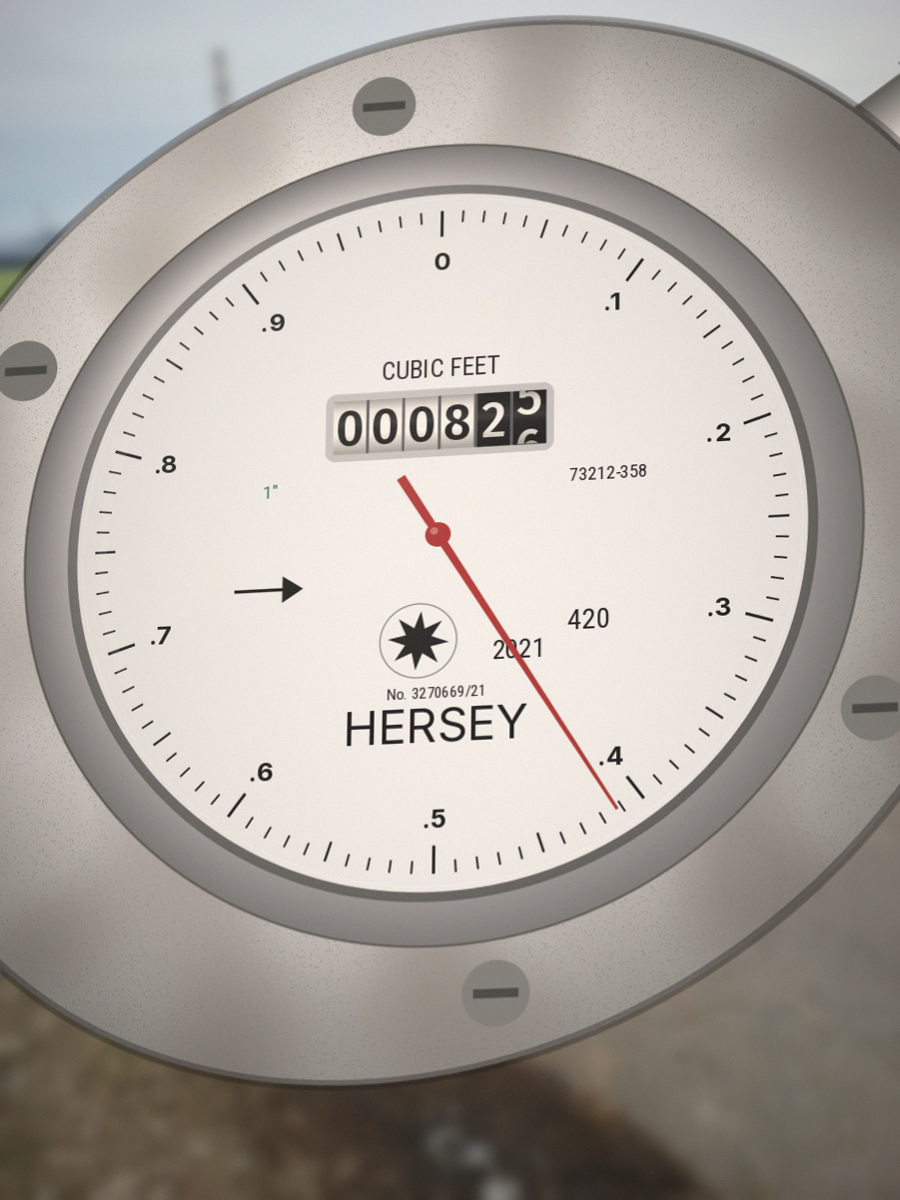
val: 825.41 (ft³)
